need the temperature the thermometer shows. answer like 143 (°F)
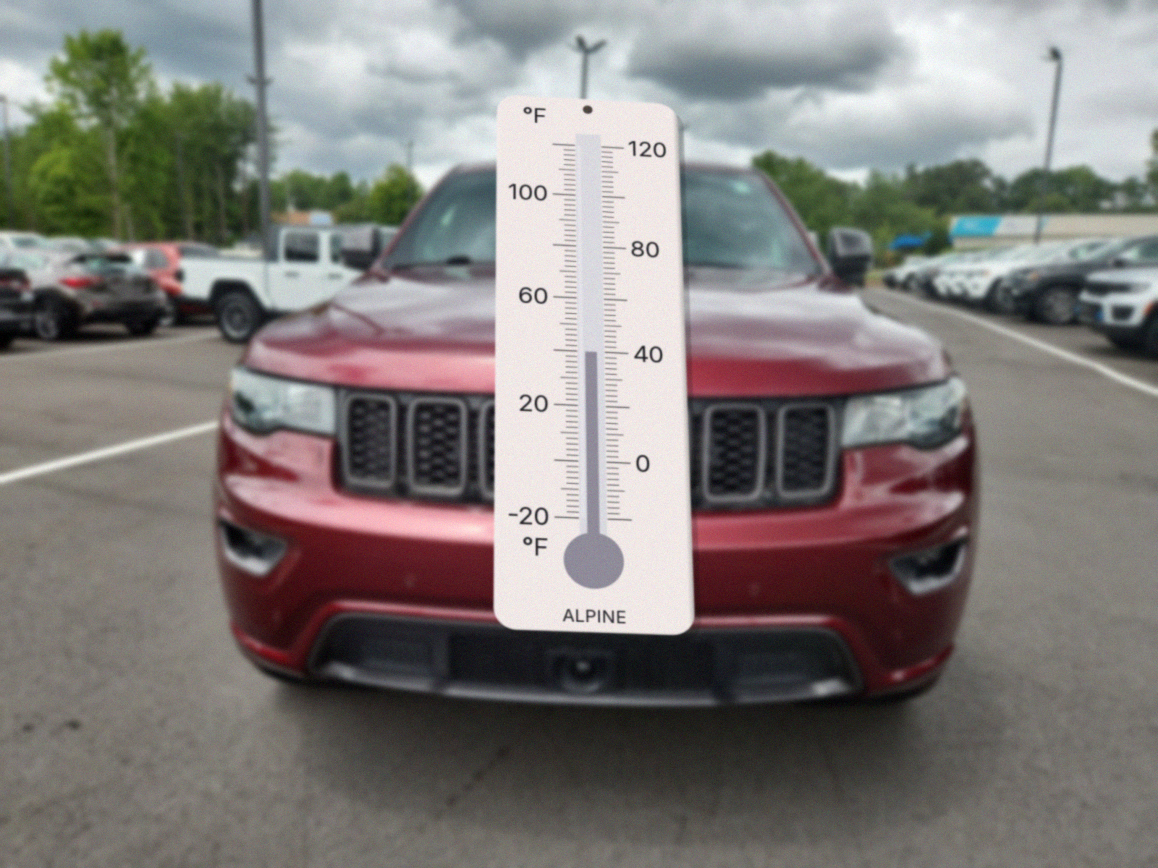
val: 40 (°F)
